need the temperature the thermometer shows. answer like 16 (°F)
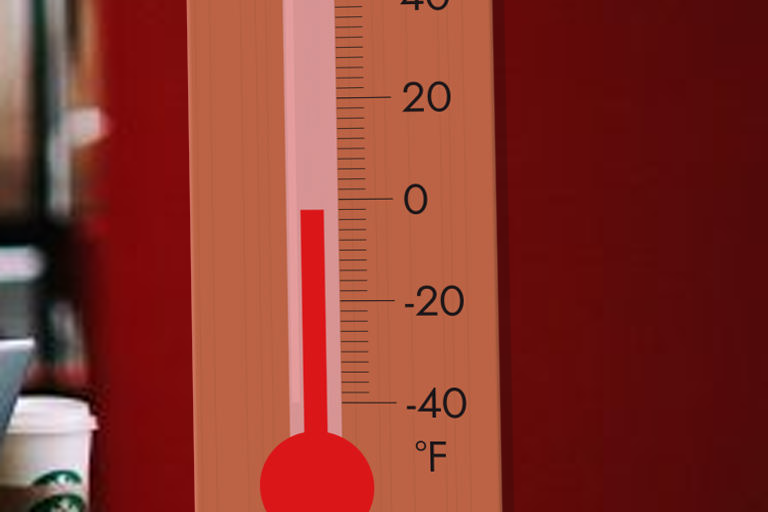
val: -2 (°F)
